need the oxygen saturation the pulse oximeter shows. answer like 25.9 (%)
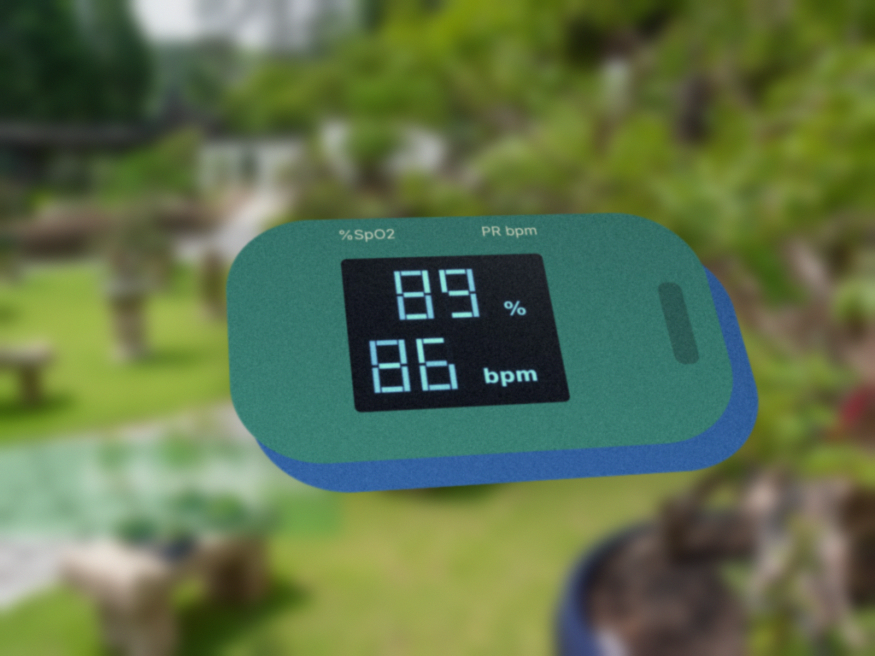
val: 89 (%)
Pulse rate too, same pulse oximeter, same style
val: 86 (bpm)
